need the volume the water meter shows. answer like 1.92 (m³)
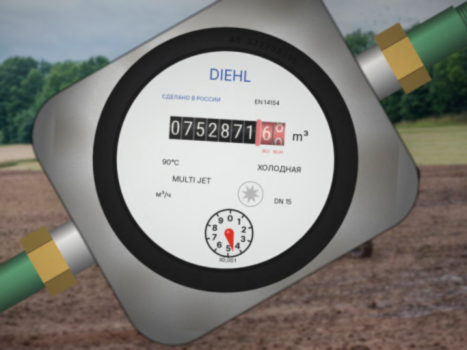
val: 752871.684 (m³)
